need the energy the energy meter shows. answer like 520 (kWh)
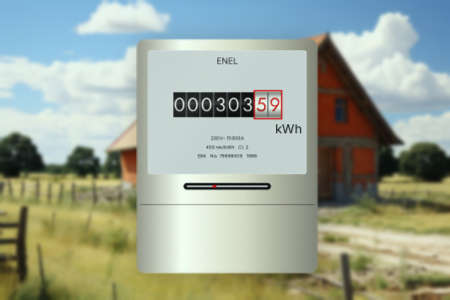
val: 303.59 (kWh)
